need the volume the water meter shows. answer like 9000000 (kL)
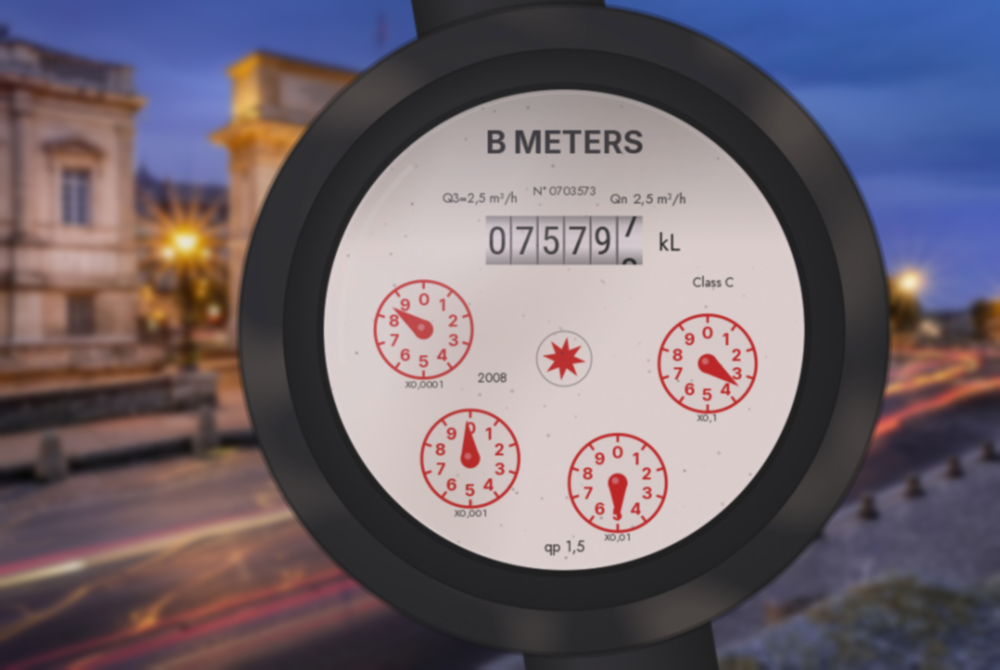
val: 75797.3498 (kL)
